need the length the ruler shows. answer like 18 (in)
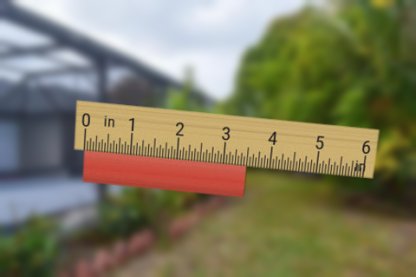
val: 3.5 (in)
